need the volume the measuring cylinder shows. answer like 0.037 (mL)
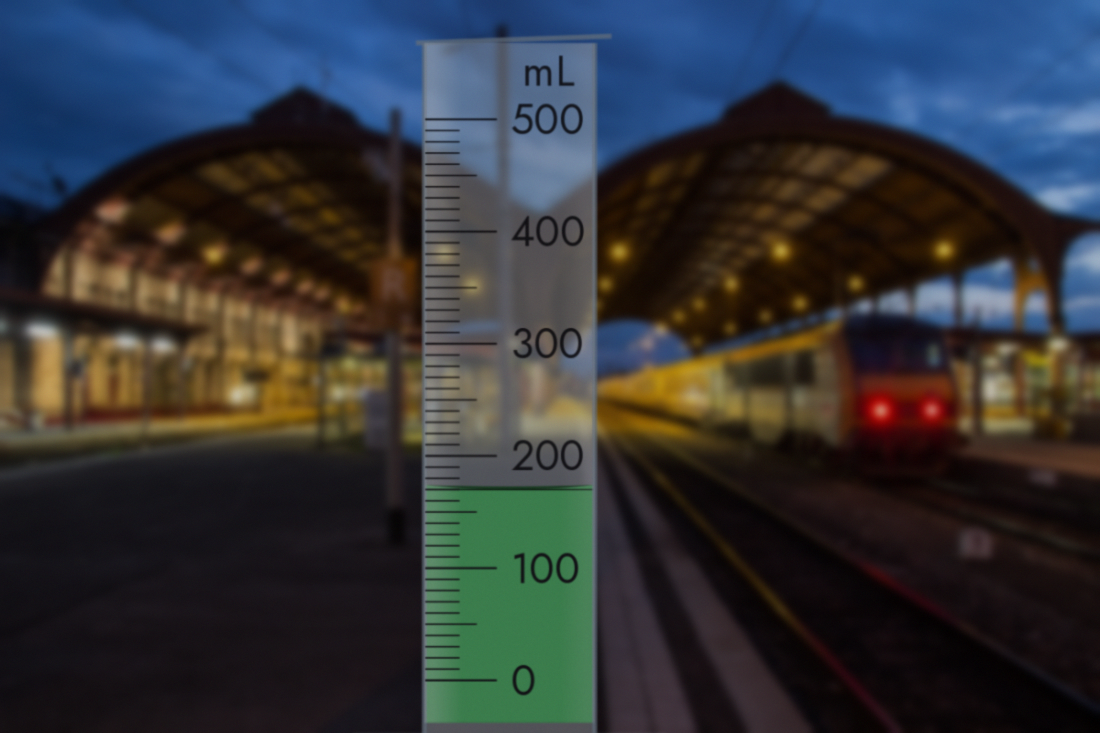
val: 170 (mL)
